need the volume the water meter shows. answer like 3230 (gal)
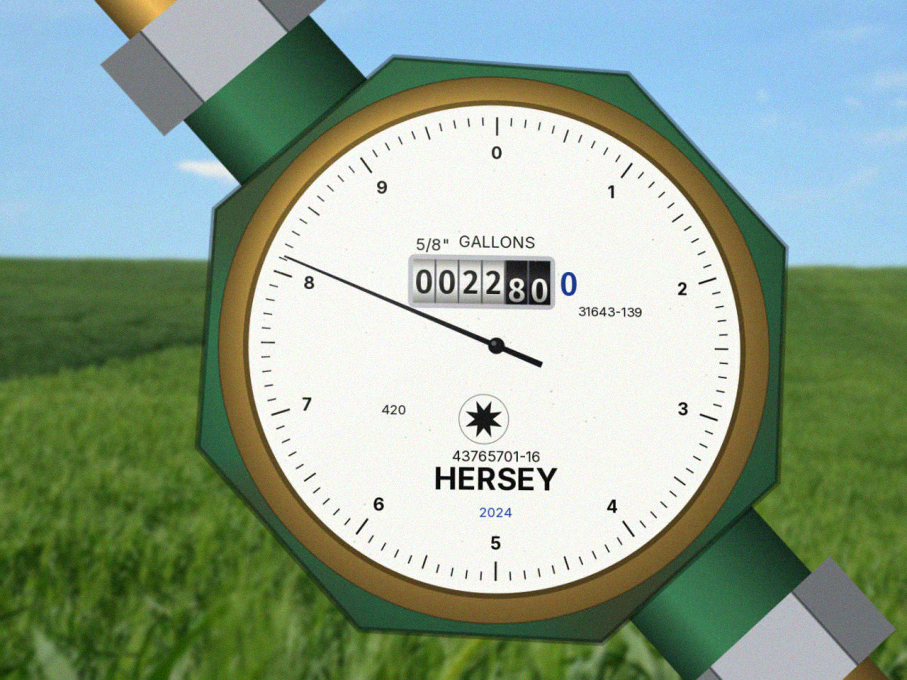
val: 22798.1 (gal)
